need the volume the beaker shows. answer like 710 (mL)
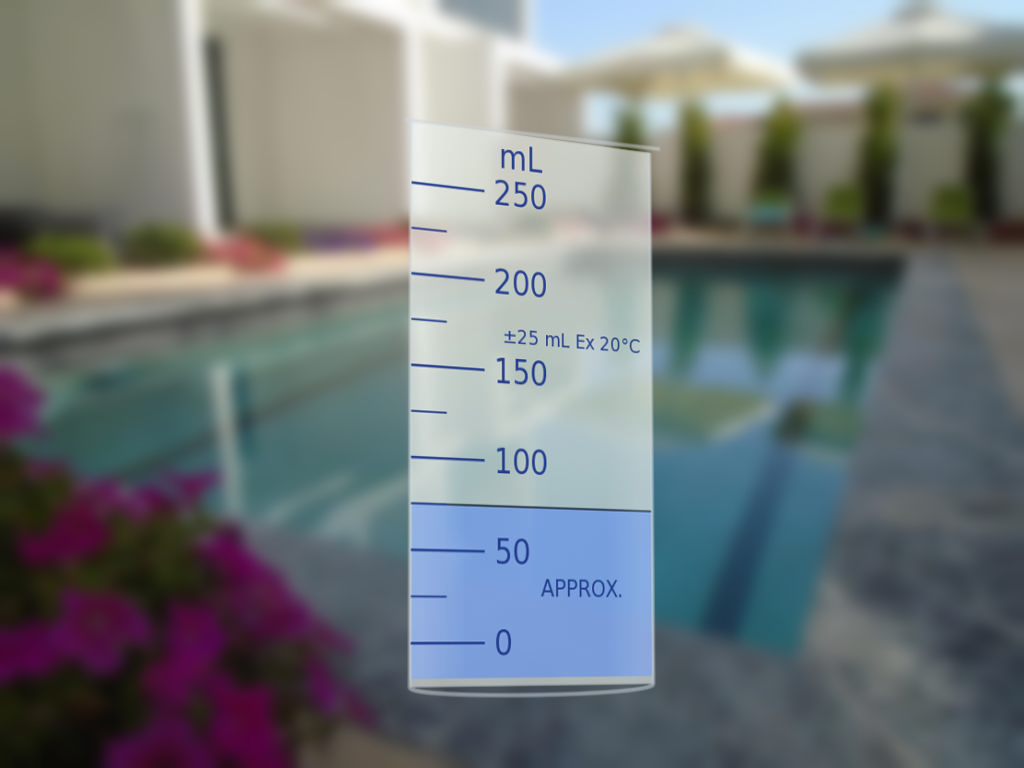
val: 75 (mL)
